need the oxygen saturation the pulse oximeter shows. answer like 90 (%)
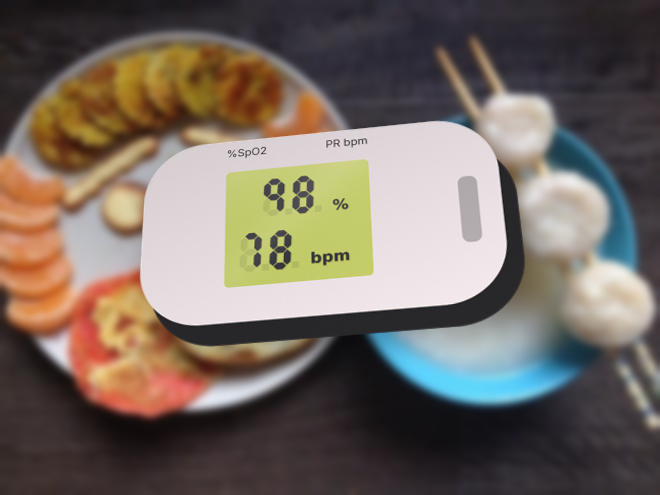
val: 98 (%)
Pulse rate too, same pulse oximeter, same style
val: 78 (bpm)
